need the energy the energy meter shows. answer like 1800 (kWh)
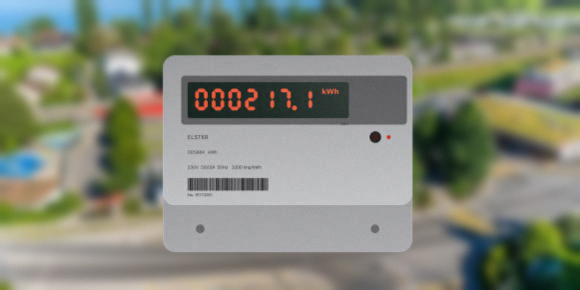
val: 217.1 (kWh)
